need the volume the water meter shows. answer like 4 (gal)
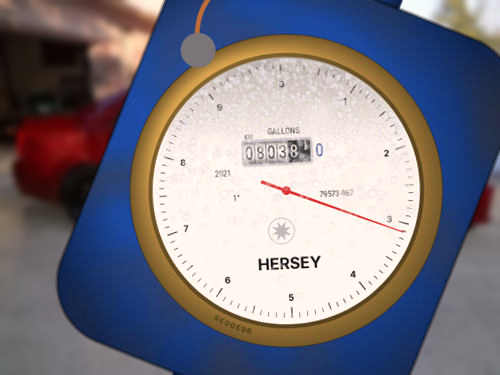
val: 803813.1 (gal)
